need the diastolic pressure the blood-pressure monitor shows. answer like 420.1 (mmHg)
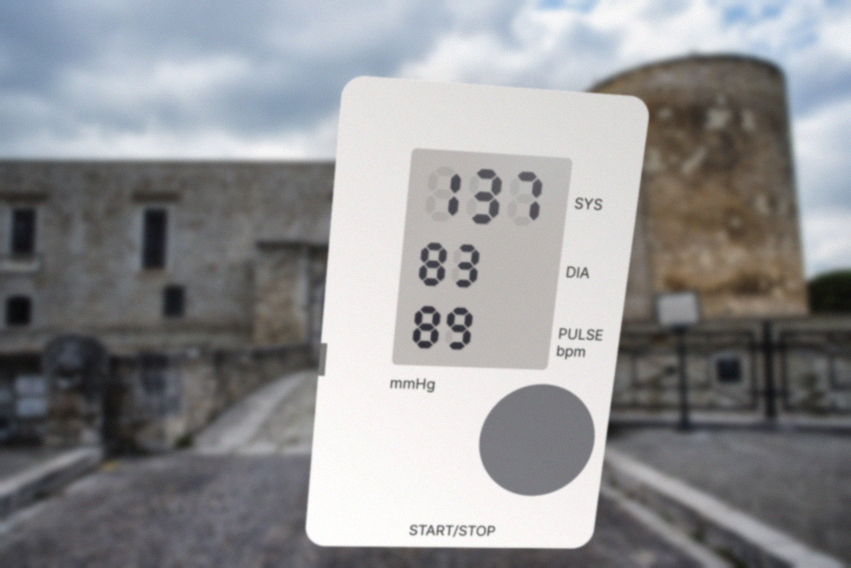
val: 83 (mmHg)
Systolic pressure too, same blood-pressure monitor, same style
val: 137 (mmHg)
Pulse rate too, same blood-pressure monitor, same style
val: 89 (bpm)
